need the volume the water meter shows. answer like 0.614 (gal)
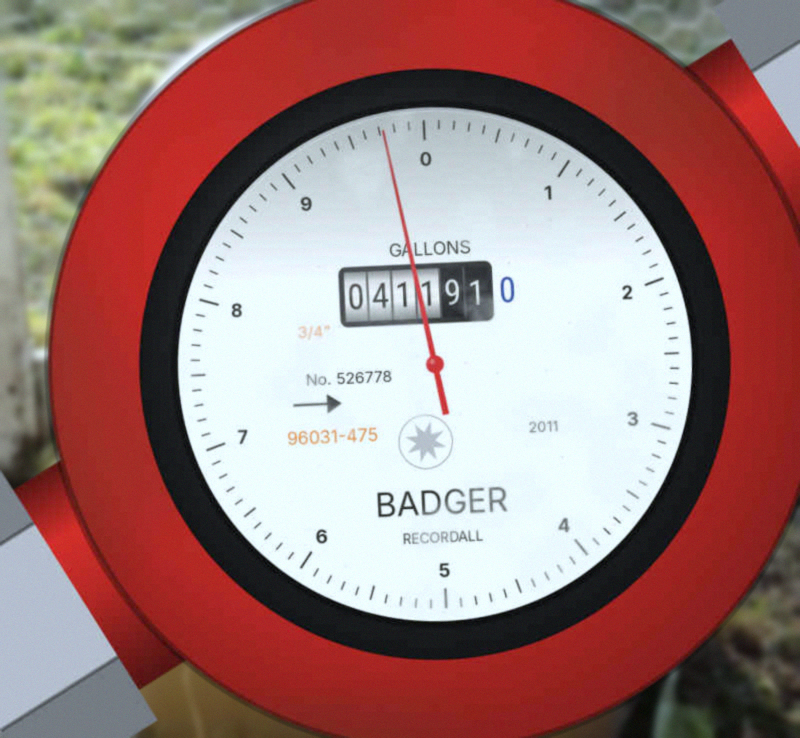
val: 411909.7 (gal)
